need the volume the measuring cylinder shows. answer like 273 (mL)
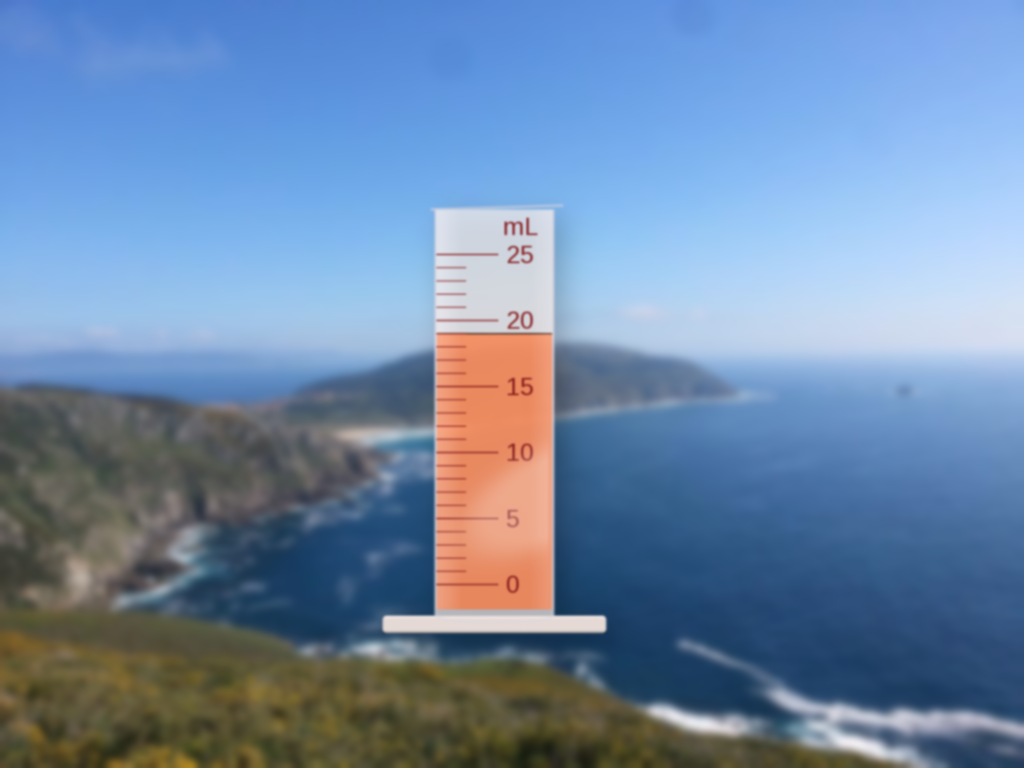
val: 19 (mL)
